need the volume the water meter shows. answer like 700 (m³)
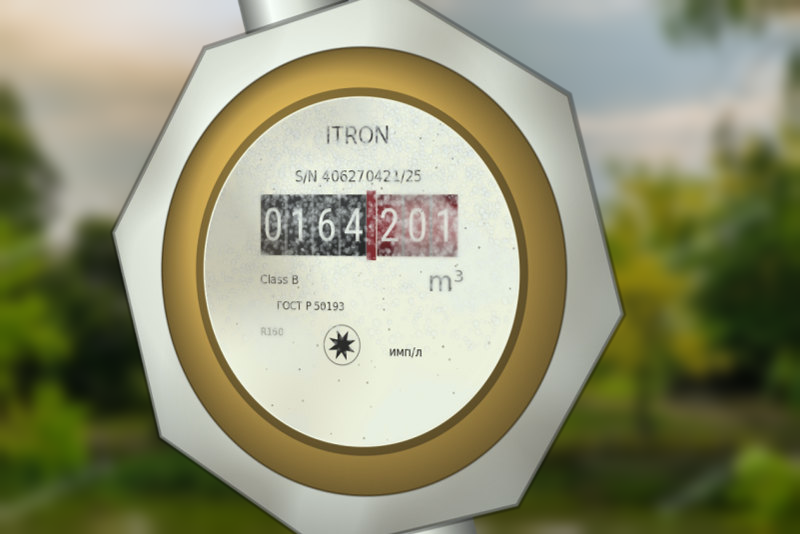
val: 164.201 (m³)
